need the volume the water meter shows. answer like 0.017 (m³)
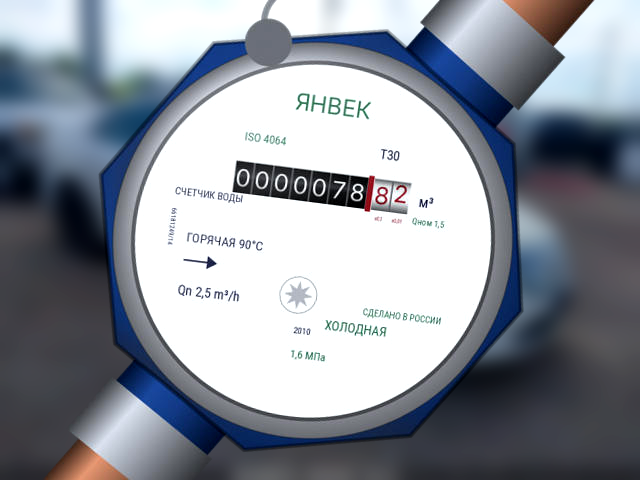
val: 78.82 (m³)
